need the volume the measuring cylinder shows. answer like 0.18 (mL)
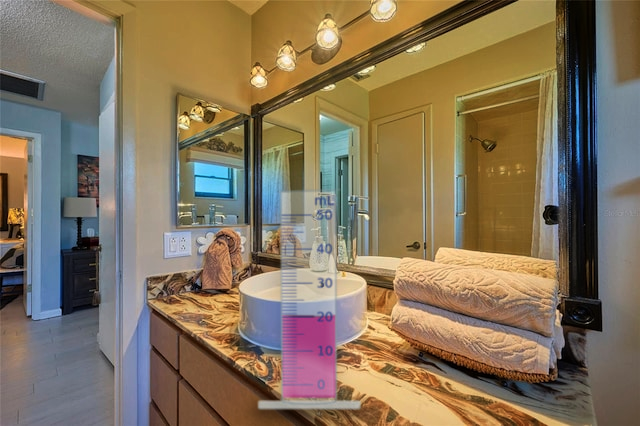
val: 20 (mL)
